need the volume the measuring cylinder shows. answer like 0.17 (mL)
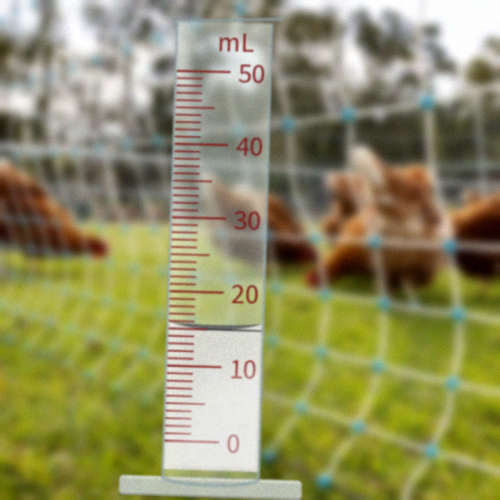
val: 15 (mL)
